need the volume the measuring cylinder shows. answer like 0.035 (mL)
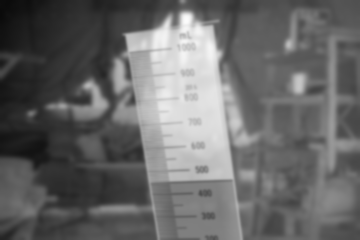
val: 450 (mL)
